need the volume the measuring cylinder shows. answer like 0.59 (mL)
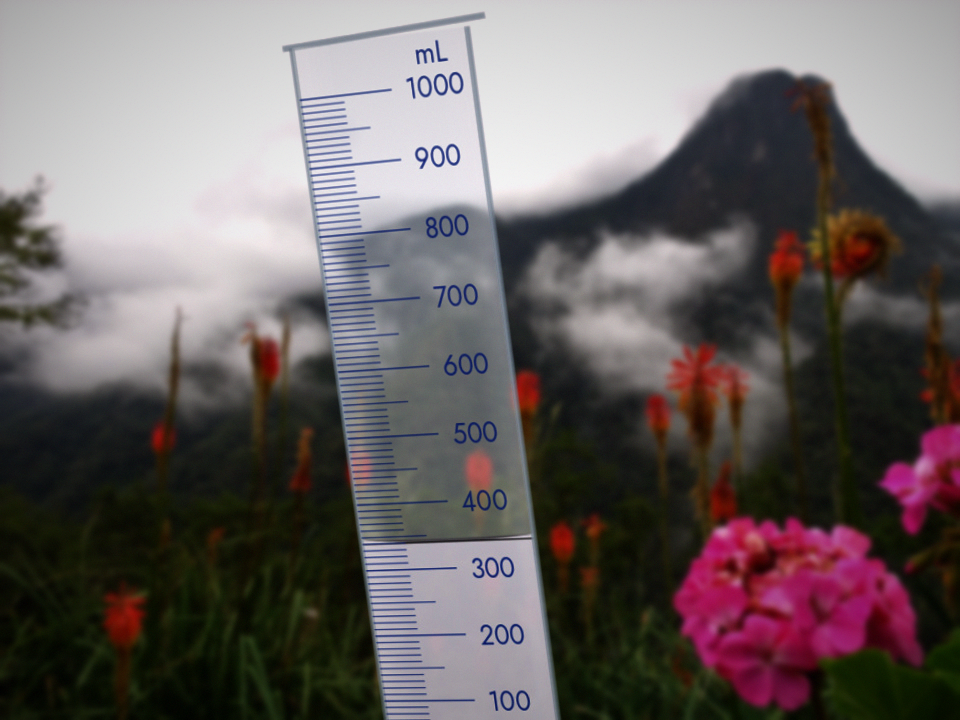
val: 340 (mL)
